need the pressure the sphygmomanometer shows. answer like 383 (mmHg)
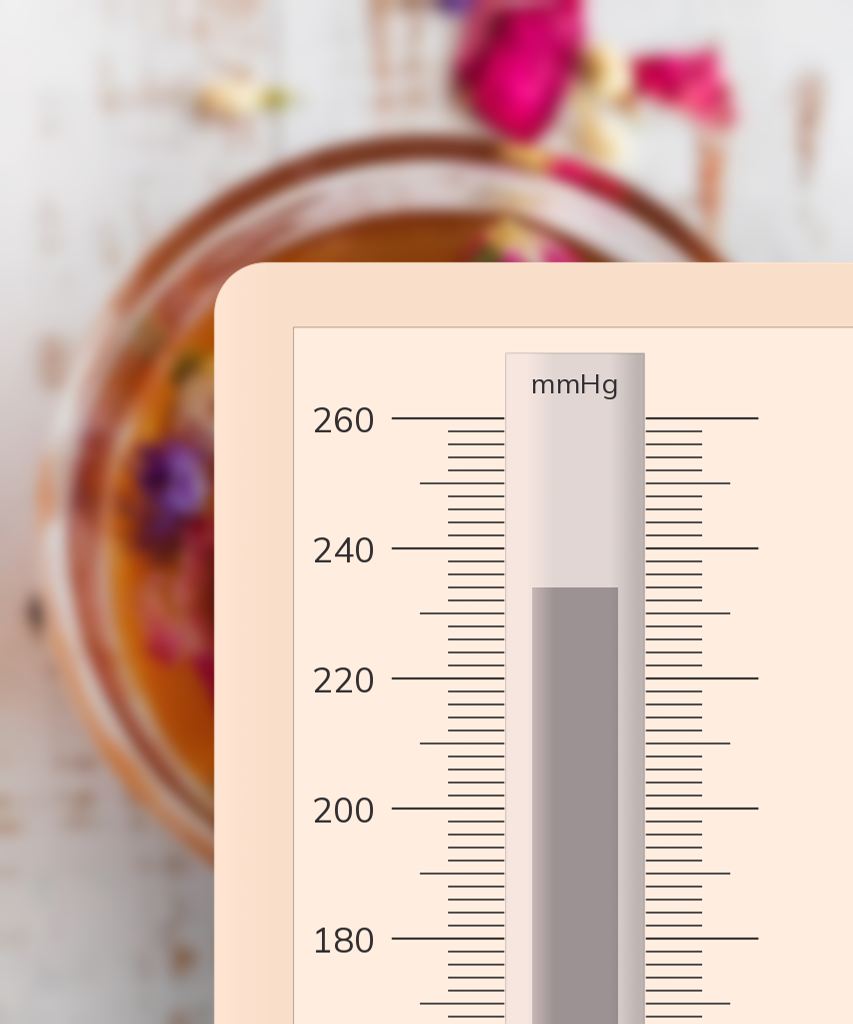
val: 234 (mmHg)
